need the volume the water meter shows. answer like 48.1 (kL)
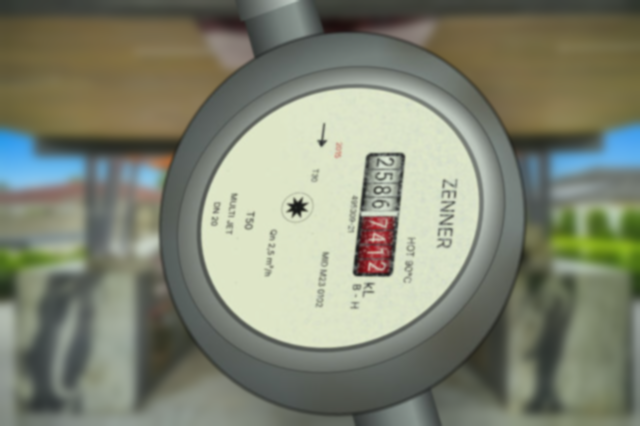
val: 2586.7412 (kL)
